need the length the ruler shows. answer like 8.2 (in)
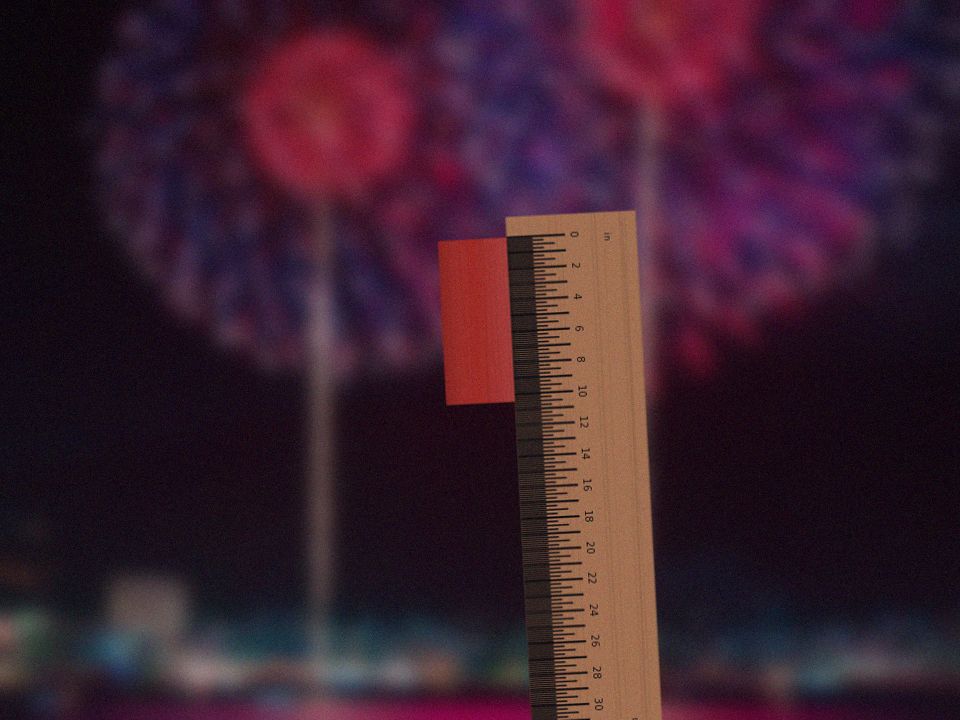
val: 10.5 (in)
